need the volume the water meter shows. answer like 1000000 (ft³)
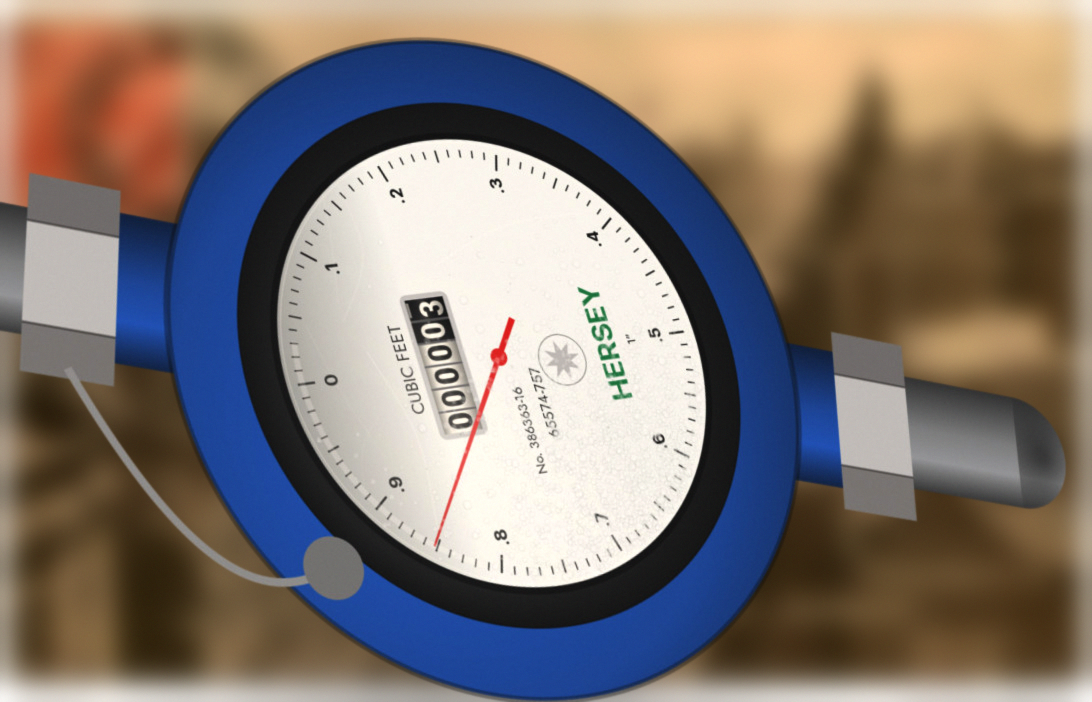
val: 2.85 (ft³)
